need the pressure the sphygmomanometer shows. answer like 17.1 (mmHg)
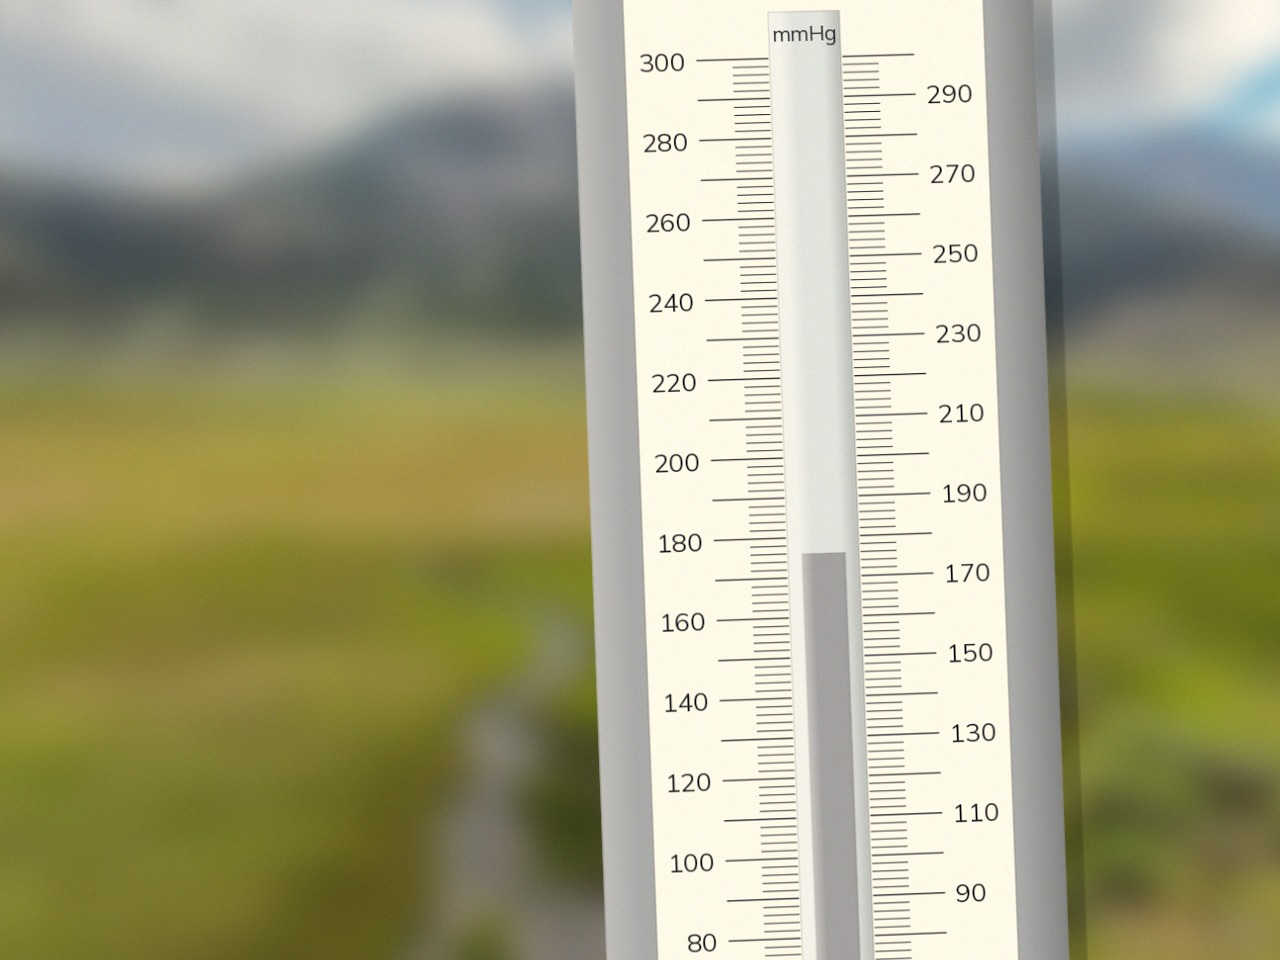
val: 176 (mmHg)
